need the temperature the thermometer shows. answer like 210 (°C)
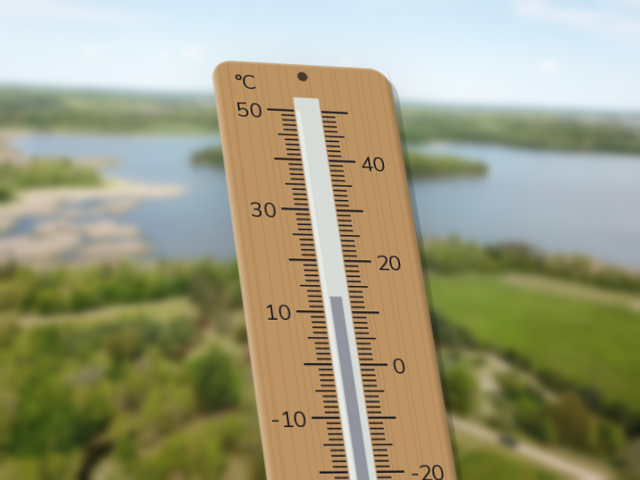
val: 13 (°C)
